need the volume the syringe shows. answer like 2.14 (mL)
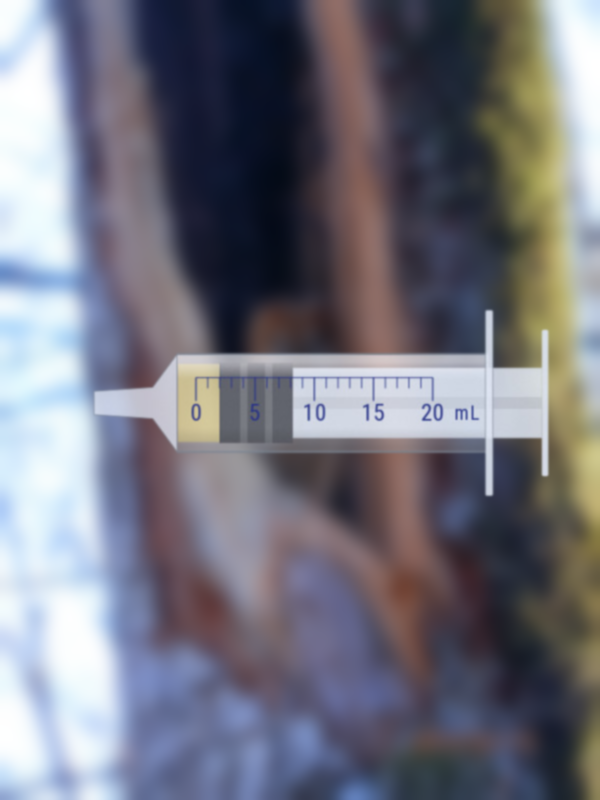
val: 2 (mL)
